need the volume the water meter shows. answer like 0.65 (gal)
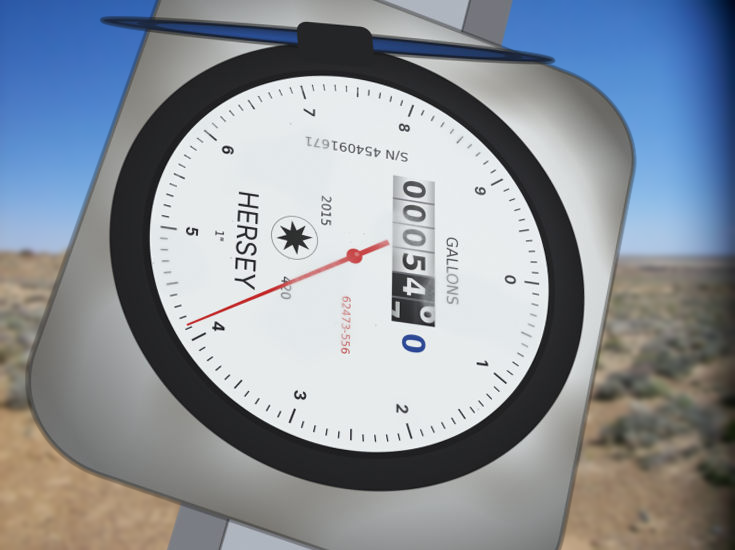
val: 5464.1 (gal)
